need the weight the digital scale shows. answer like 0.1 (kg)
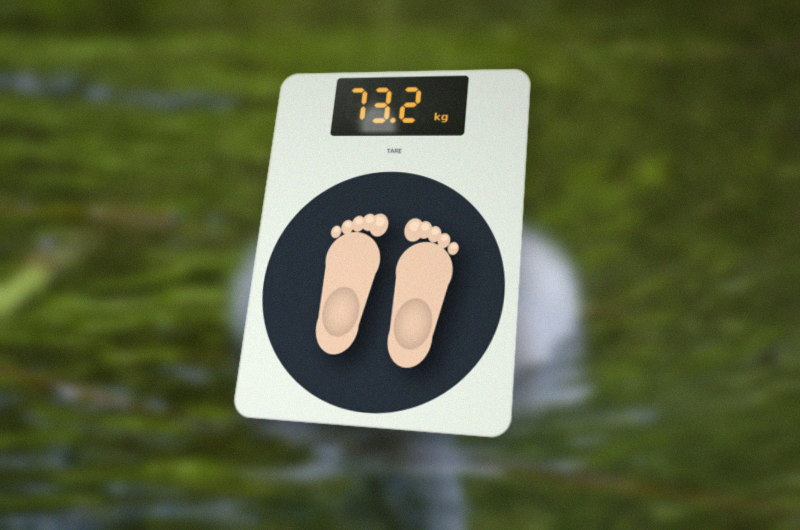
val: 73.2 (kg)
